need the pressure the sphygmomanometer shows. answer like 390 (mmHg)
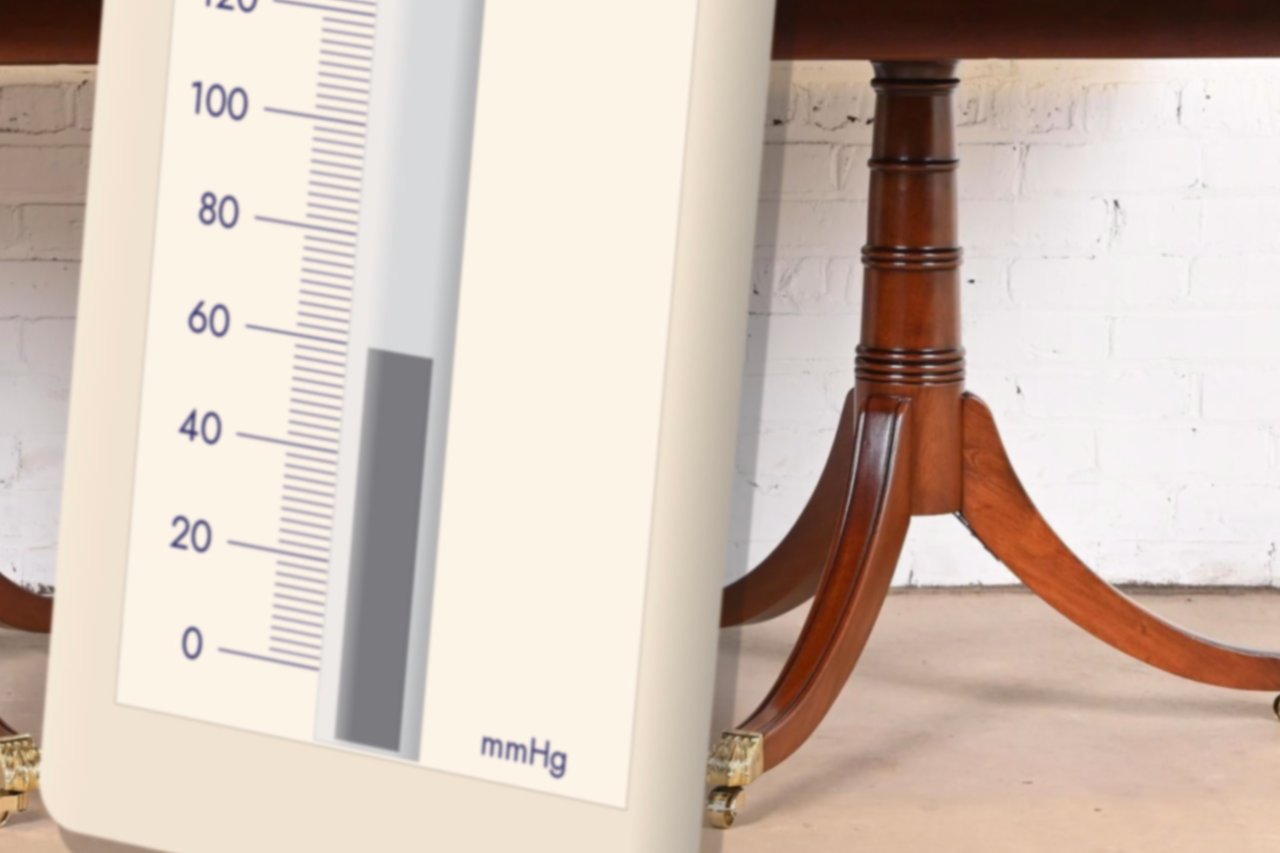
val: 60 (mmHg)
